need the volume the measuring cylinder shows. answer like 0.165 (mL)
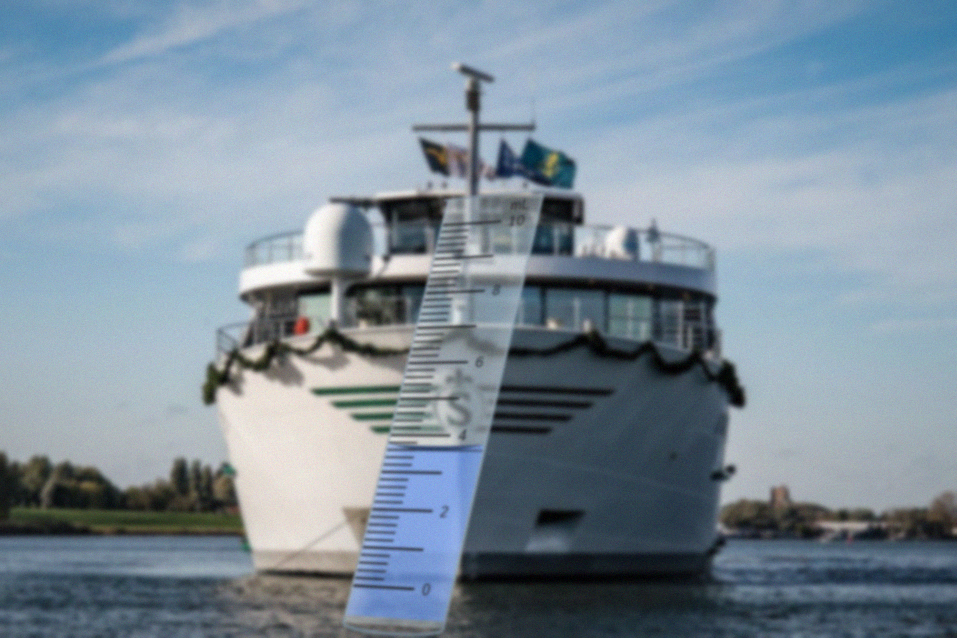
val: 3.6 (mL)
